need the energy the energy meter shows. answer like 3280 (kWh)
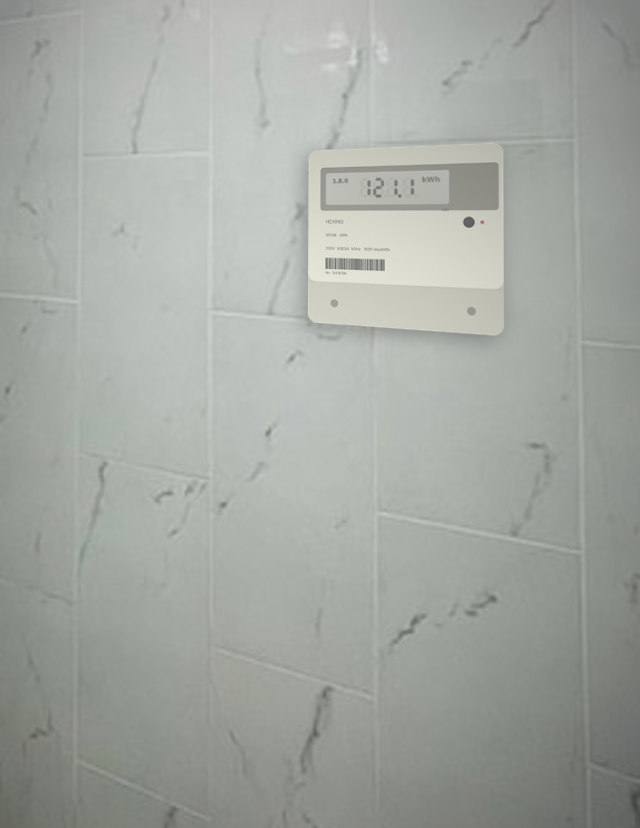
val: 121.1 (kWh)
